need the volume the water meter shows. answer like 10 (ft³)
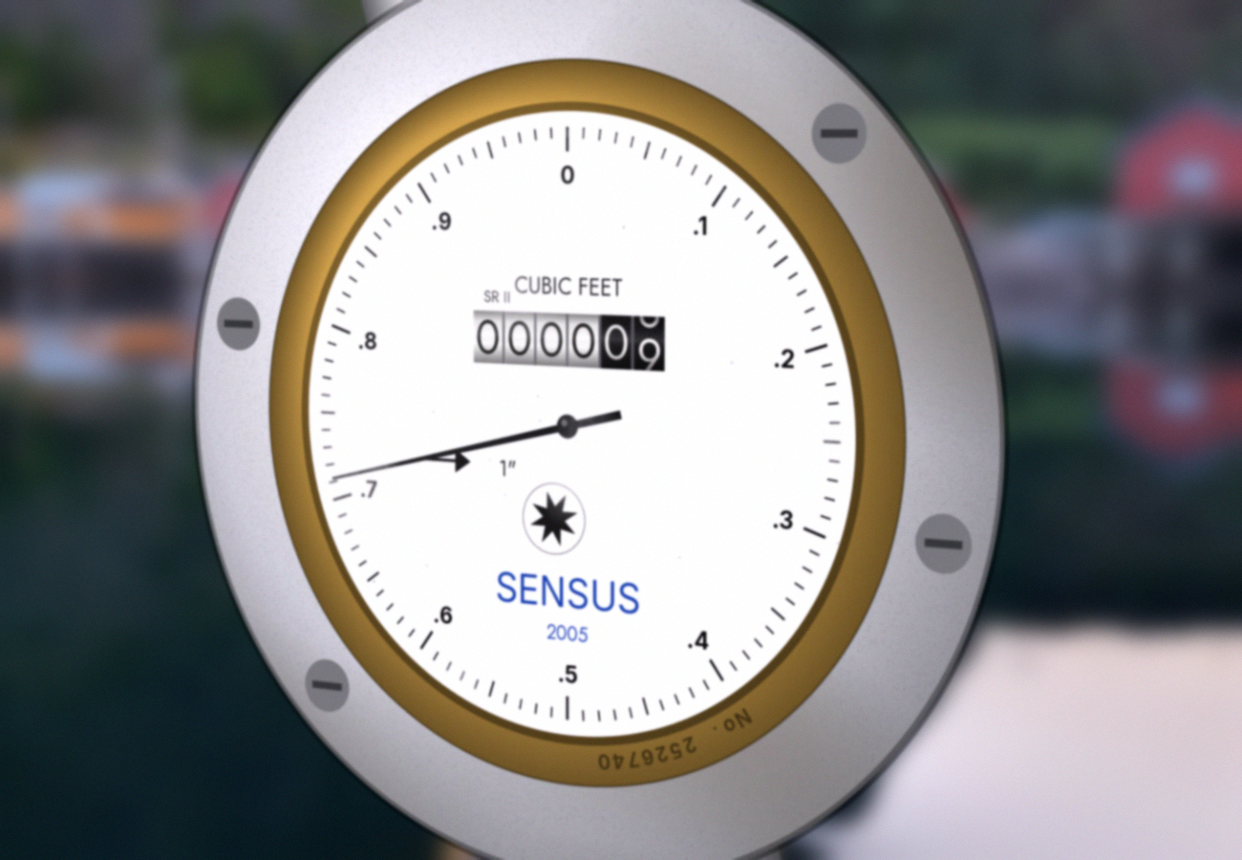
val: 8.71 (ft³)
